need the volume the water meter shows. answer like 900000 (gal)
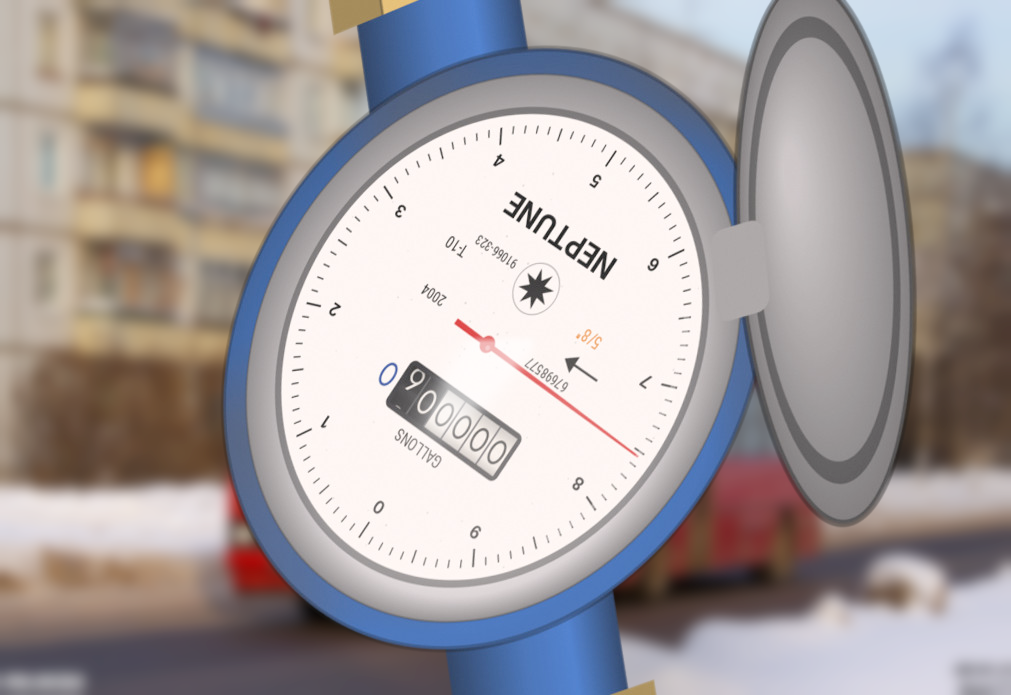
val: 57.5 (gal)
